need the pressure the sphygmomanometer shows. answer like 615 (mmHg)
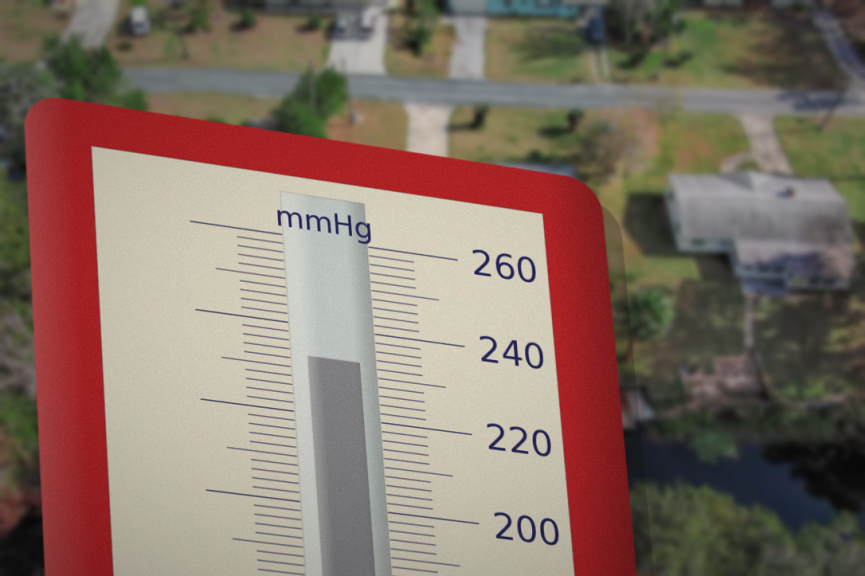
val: 233 (mmHg)
